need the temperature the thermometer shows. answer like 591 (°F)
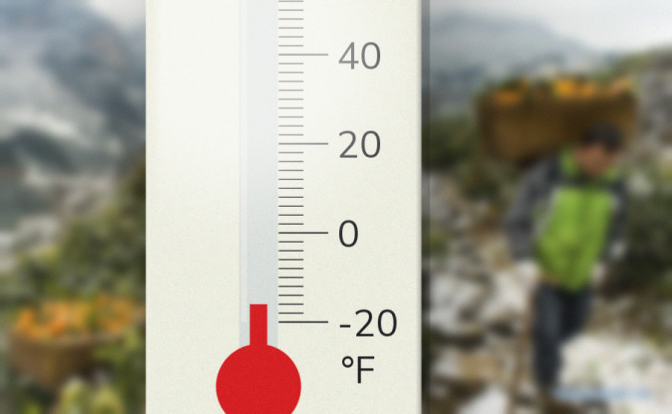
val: -16 (°F)
